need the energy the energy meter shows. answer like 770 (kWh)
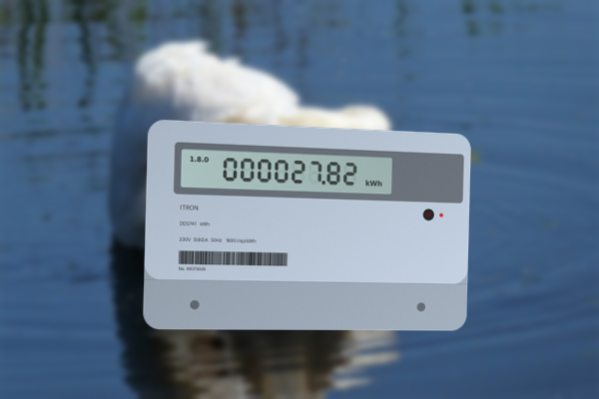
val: 27.82 (kWh)
